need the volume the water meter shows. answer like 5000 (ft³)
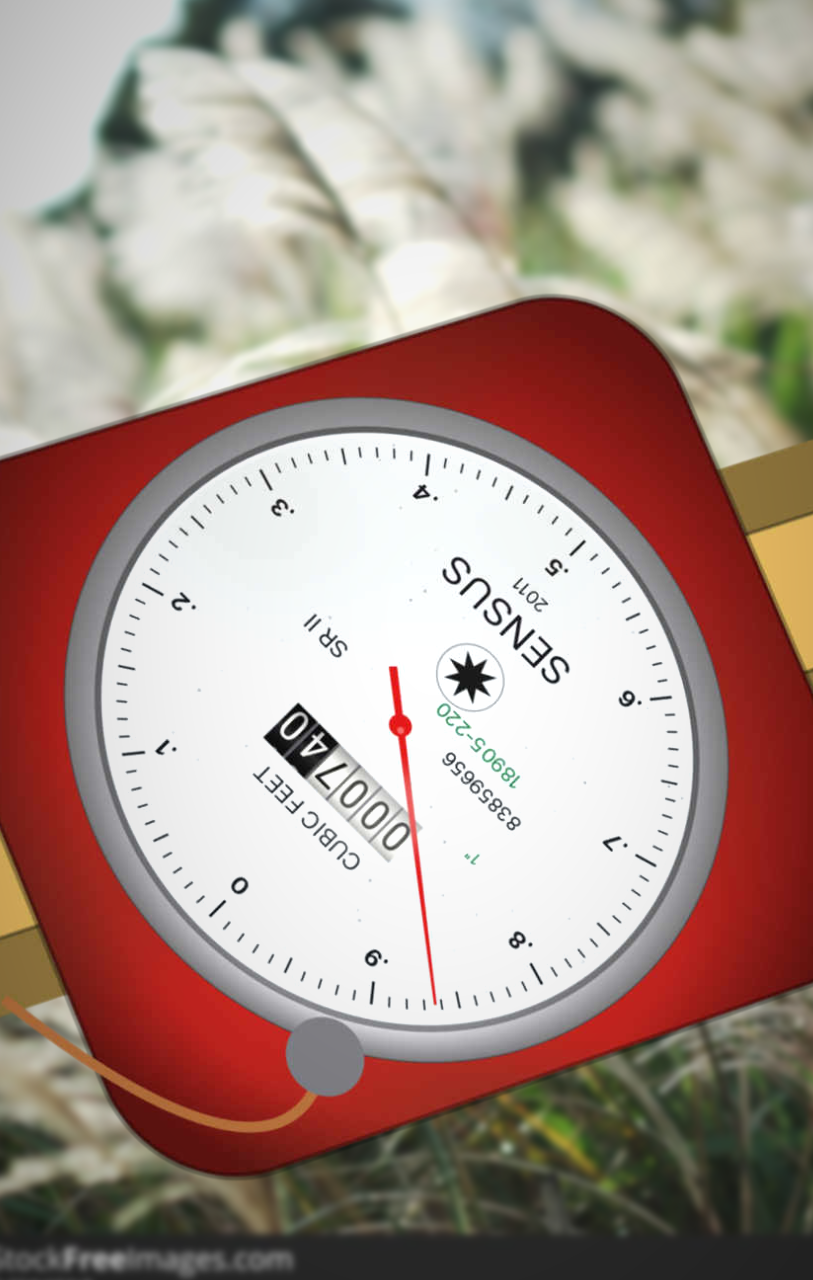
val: 739.86 (ft³)
